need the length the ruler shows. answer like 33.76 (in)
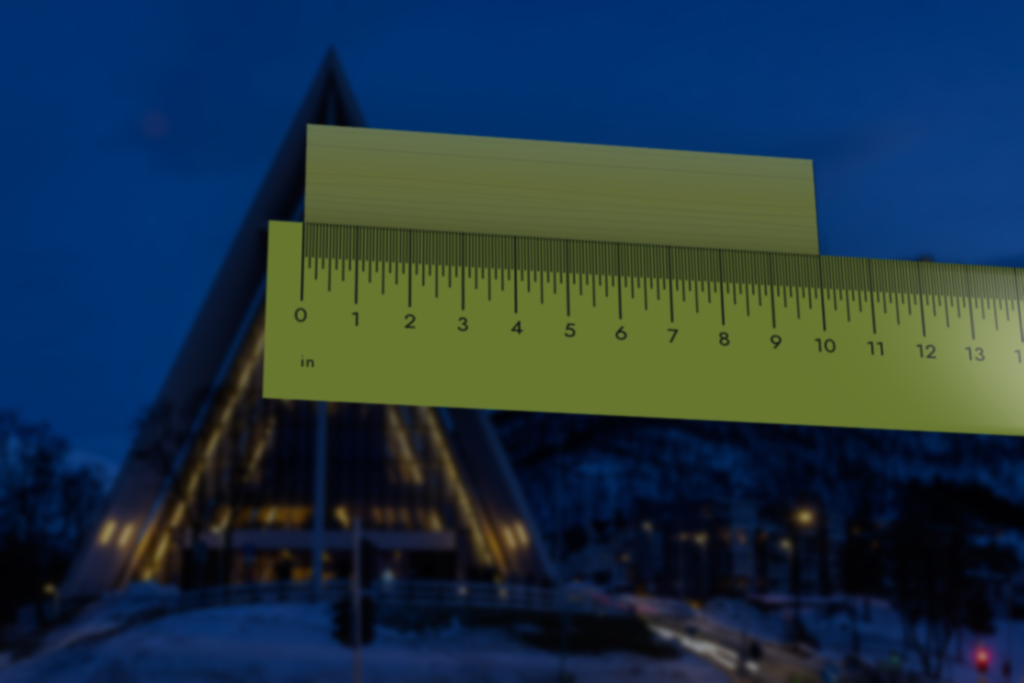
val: 10 (in)
